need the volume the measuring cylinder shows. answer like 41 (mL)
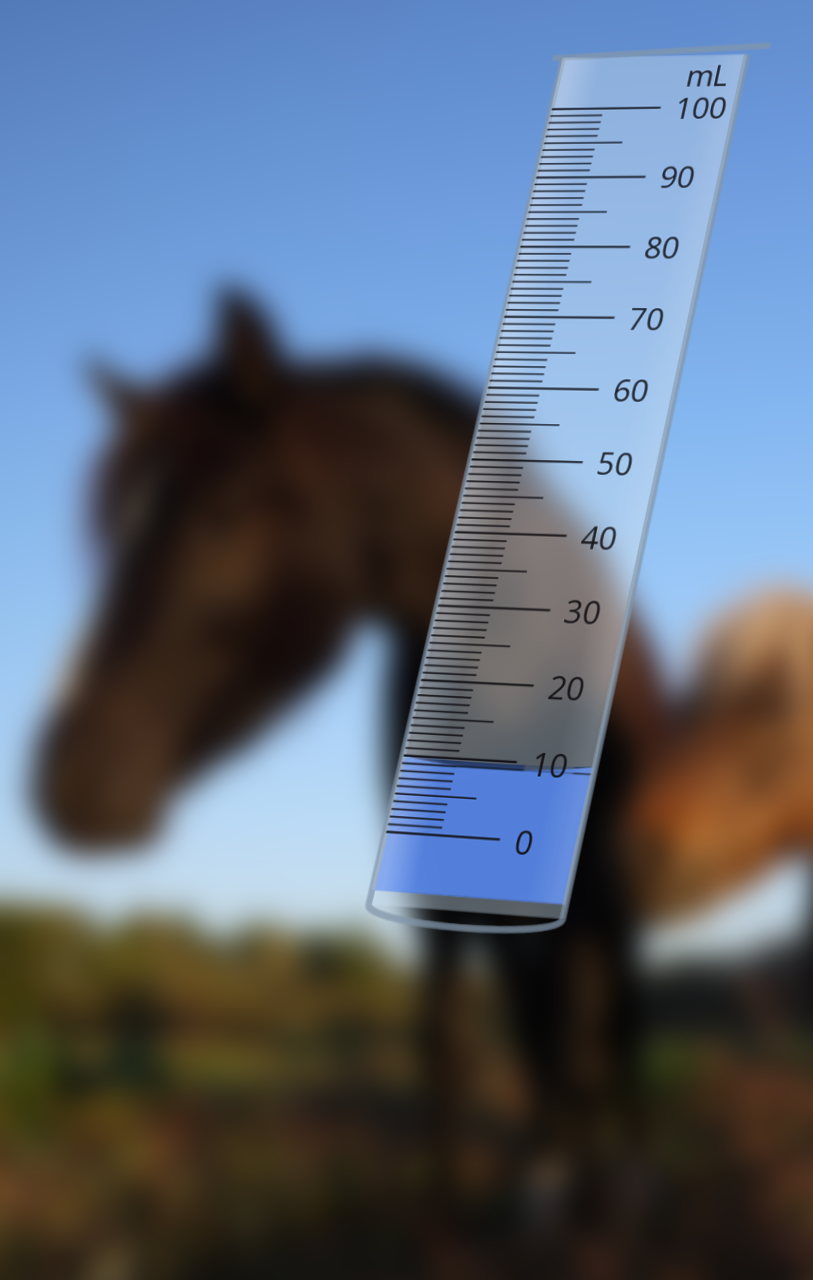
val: 9 (mL)
